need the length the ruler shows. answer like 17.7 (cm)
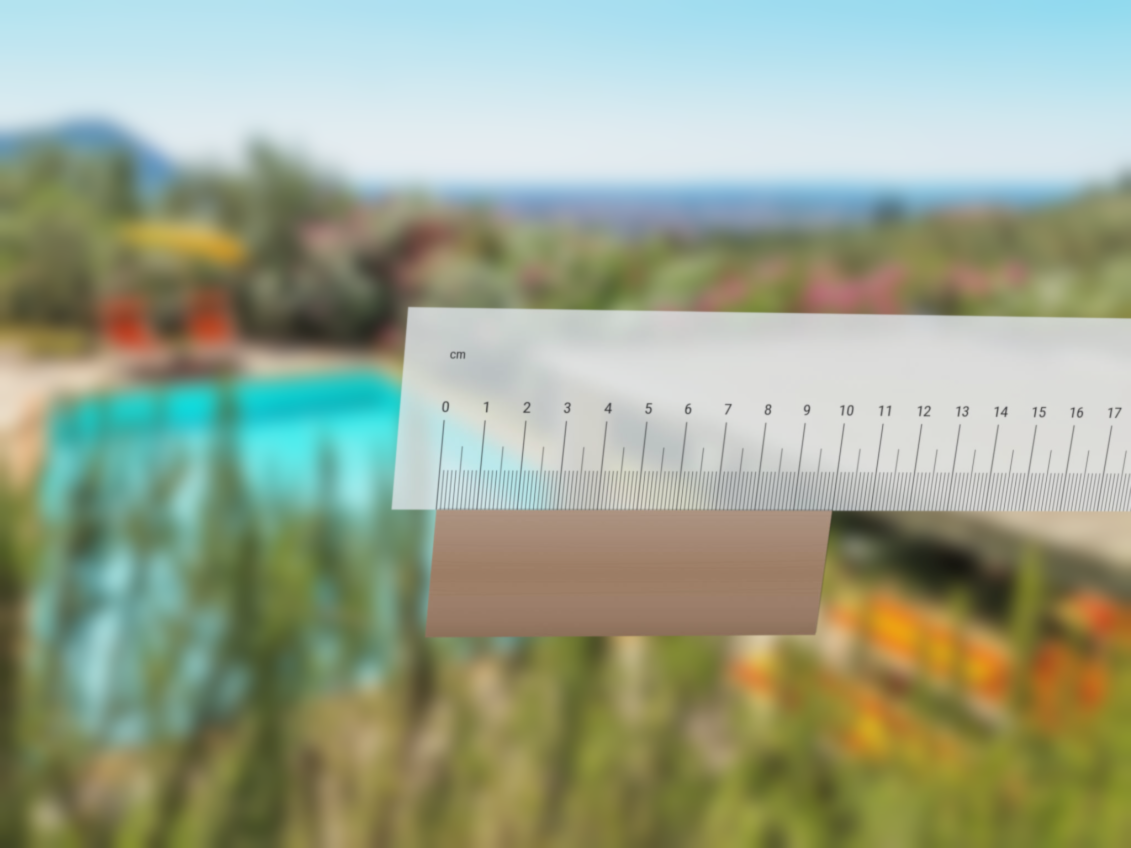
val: 10 (cm)
